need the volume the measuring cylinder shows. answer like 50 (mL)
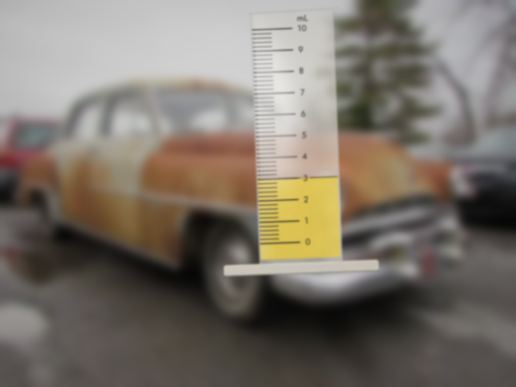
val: 3 (mL)
